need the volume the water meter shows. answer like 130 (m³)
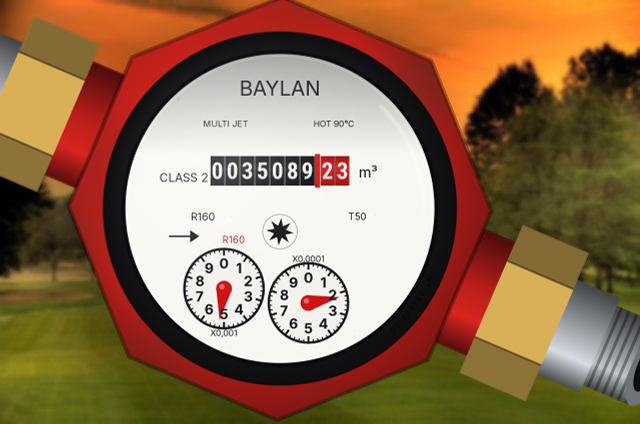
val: 35089.2352 (m³)
